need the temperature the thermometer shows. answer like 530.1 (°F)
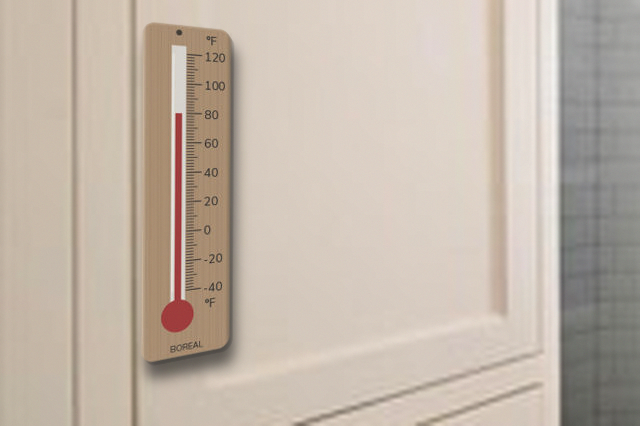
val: 80 (°F)
